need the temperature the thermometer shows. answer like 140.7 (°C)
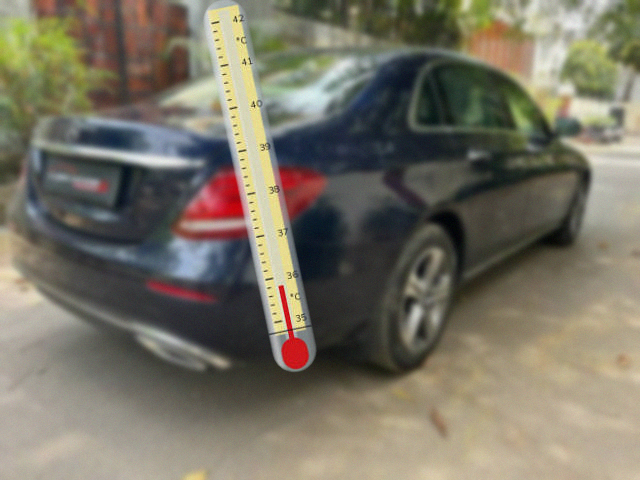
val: 35.8 (°C)
